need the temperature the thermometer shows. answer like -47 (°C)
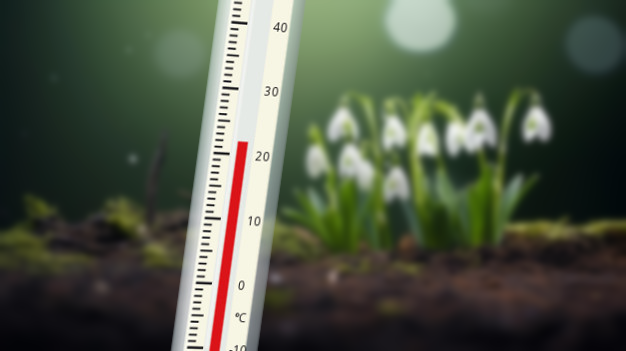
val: 22 (°C)
